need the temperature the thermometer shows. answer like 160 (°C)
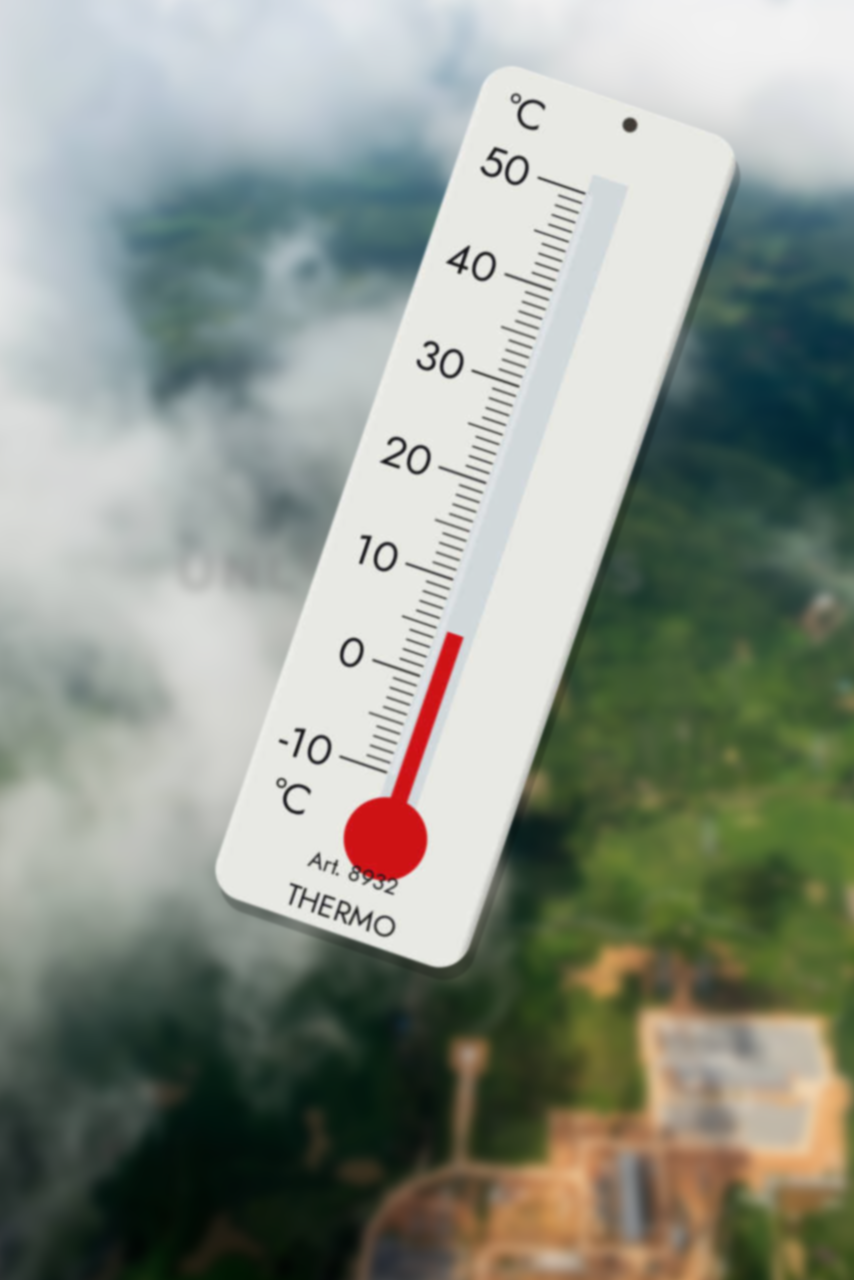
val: 5 (°C)
